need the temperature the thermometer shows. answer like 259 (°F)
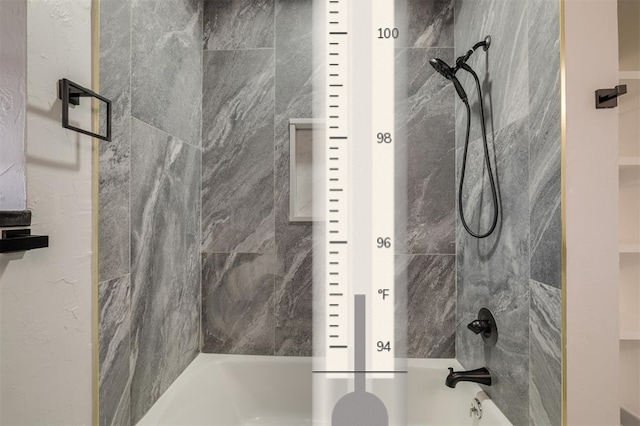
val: 95 (°F)
